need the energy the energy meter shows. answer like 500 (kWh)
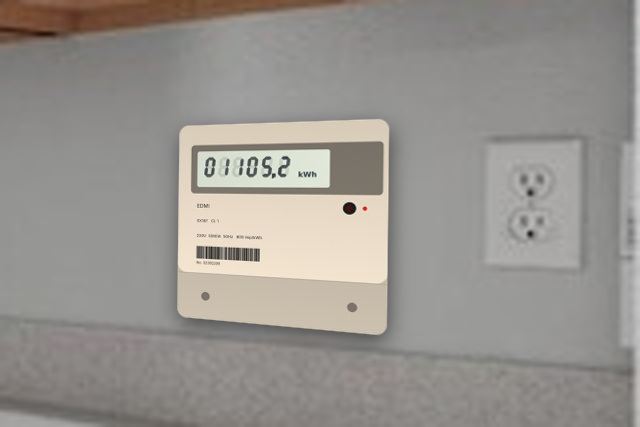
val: 1105.2 (kWh)
